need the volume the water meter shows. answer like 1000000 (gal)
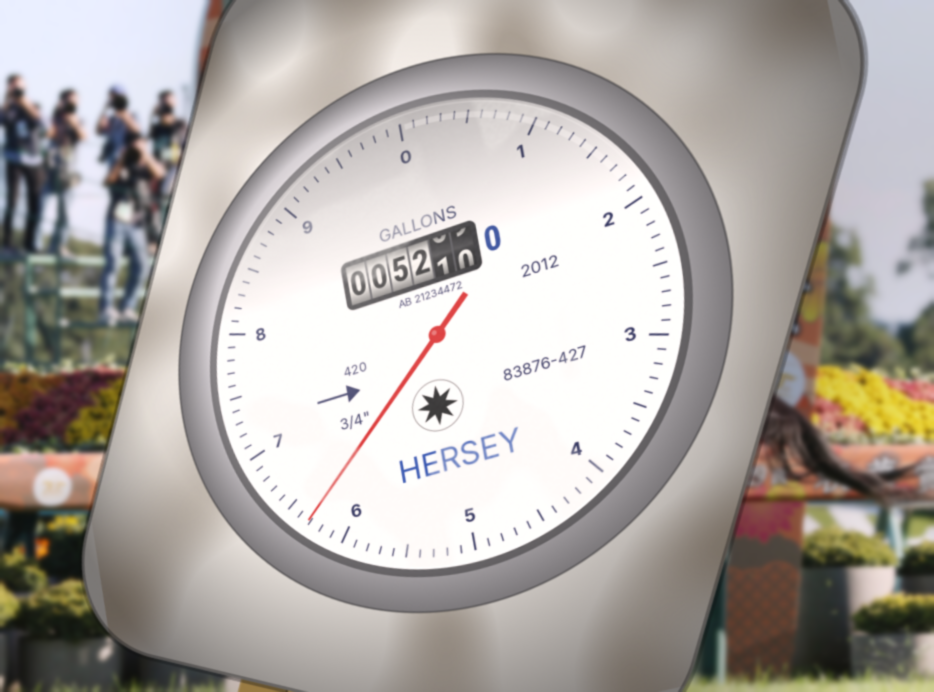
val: 52096.3 (gal)
